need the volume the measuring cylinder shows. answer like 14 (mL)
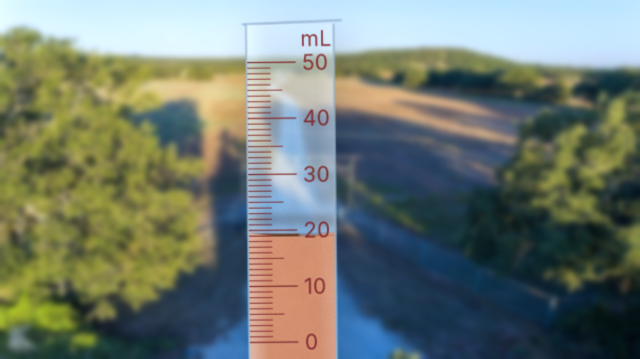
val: 19 (mL)
